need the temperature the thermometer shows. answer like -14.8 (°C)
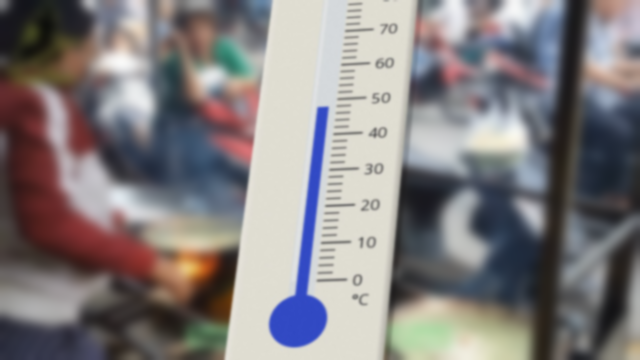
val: 48 (°C)
